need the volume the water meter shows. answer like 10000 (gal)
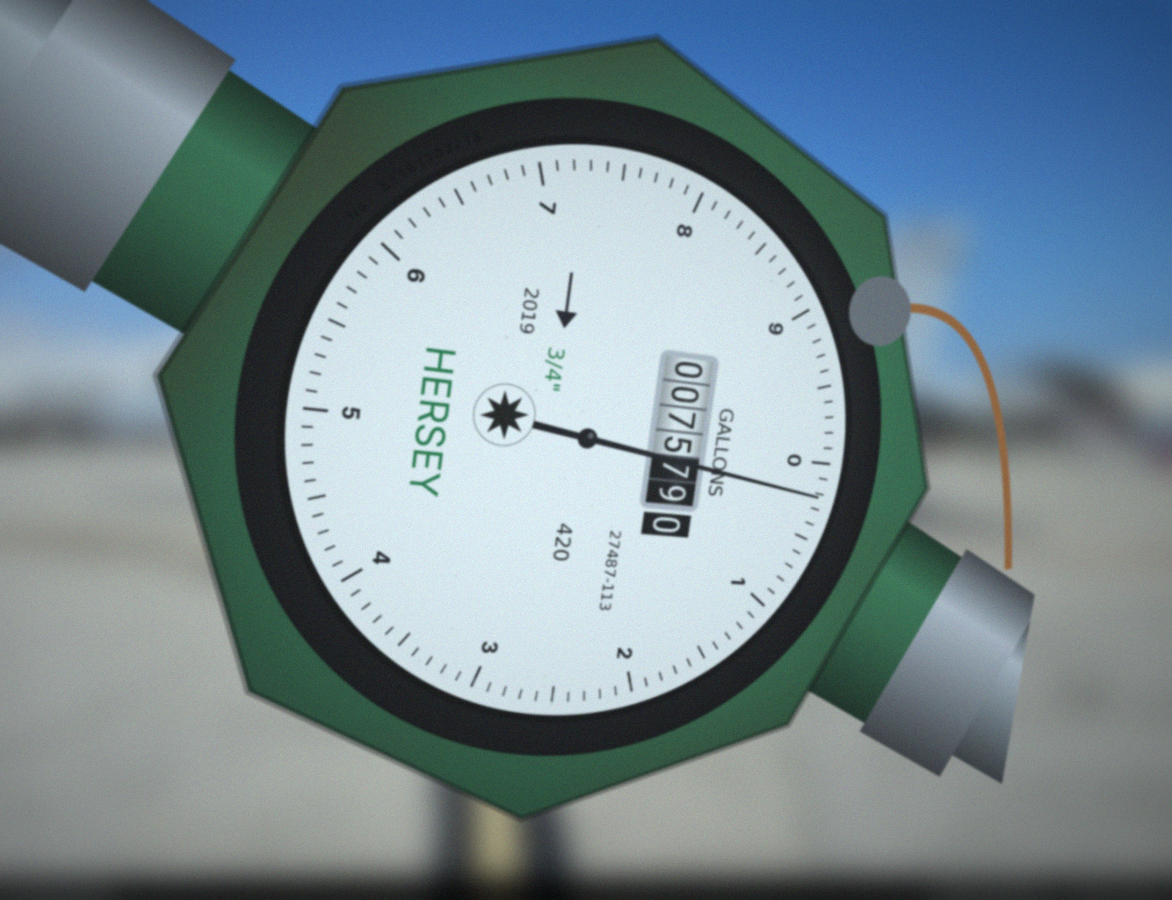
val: 75790.2 (gal)
